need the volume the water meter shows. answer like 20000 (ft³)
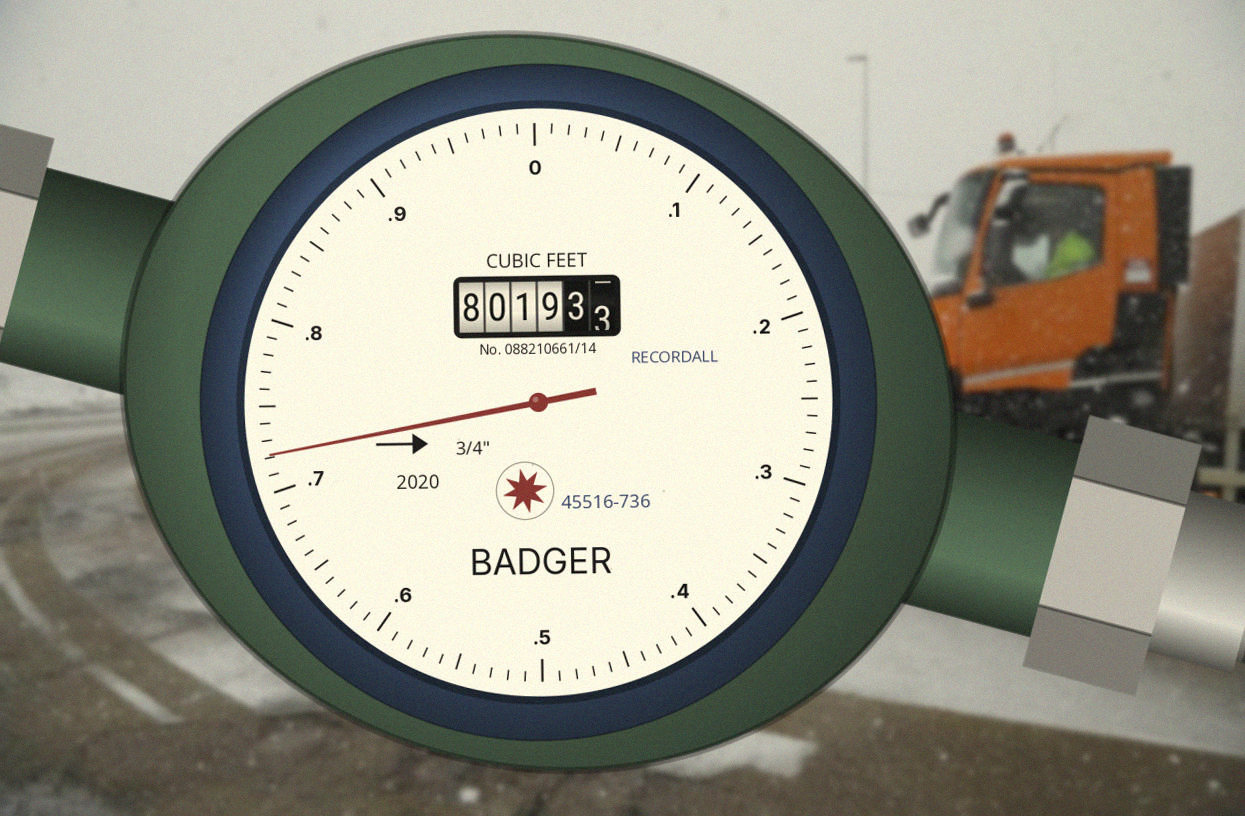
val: 801932.72 (ft³)
